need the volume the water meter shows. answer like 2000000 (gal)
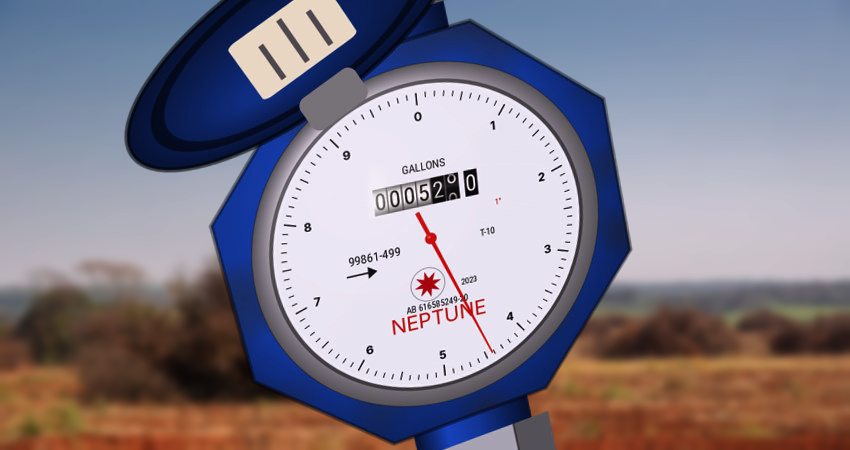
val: 5284.4 (gal)
